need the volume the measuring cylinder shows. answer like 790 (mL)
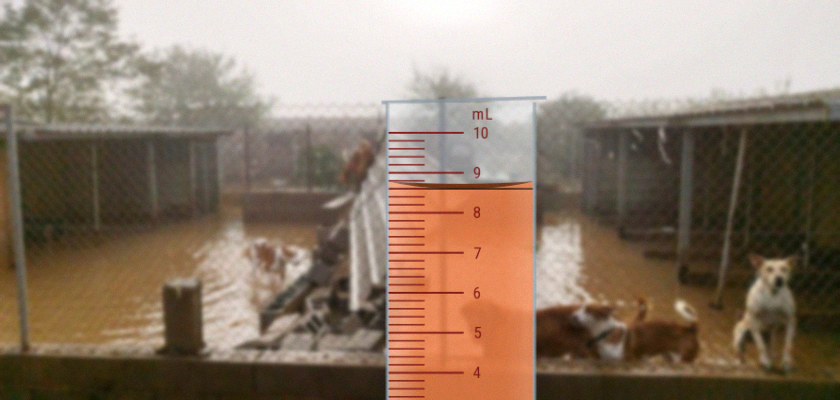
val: 8.6 (mL)
